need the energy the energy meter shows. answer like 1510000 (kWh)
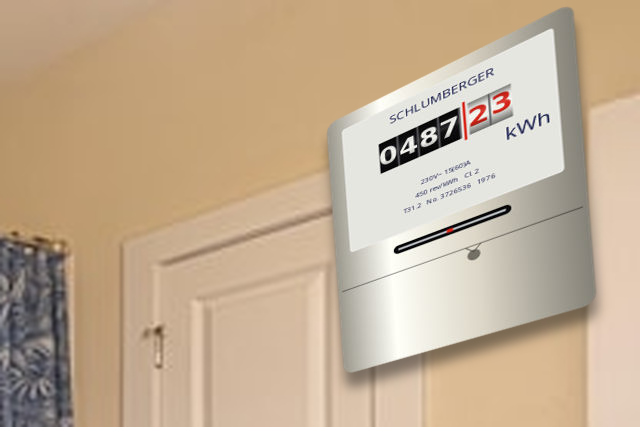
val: 487.23 (kWh)
